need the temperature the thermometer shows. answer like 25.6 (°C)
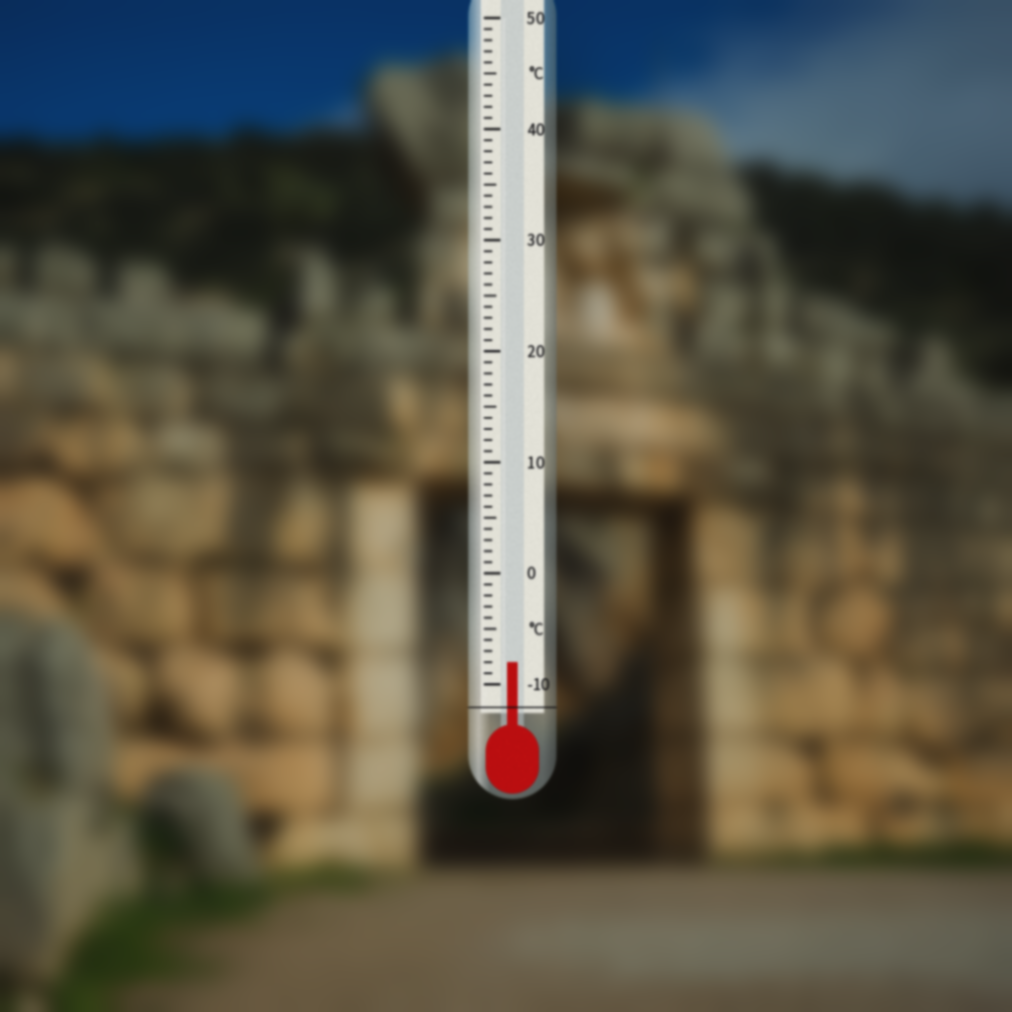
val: -8 (°C)
